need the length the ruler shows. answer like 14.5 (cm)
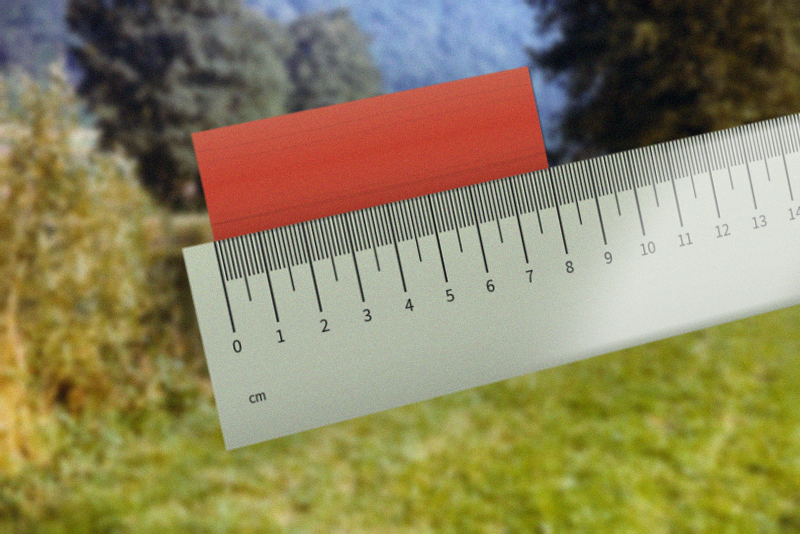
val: 8 (cm)
